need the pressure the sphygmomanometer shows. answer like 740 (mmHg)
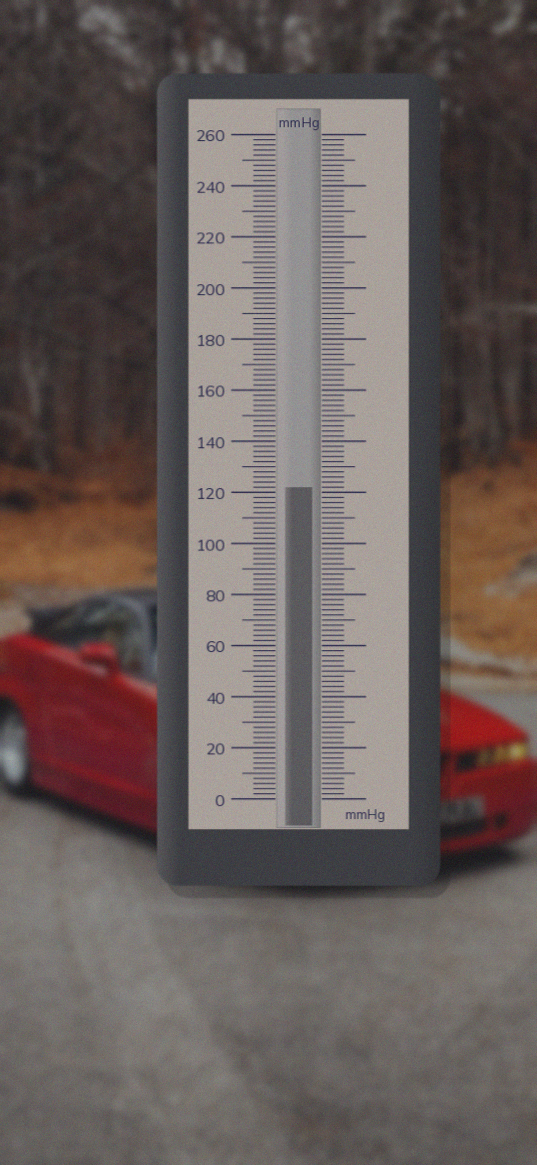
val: 122 (mmHg)
